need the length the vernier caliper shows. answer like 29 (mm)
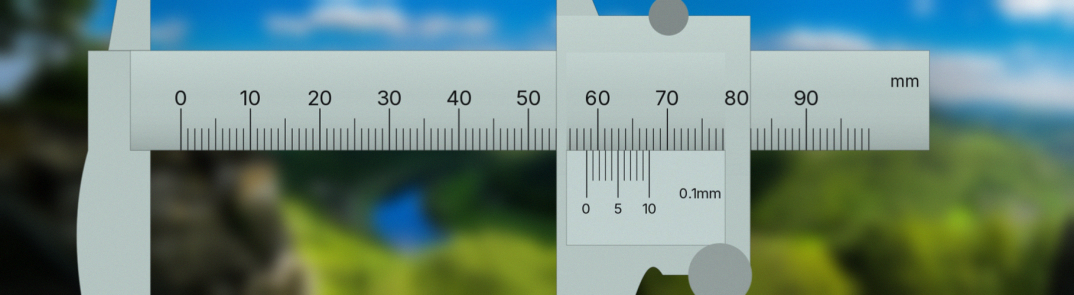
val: 58.4 (mm)
